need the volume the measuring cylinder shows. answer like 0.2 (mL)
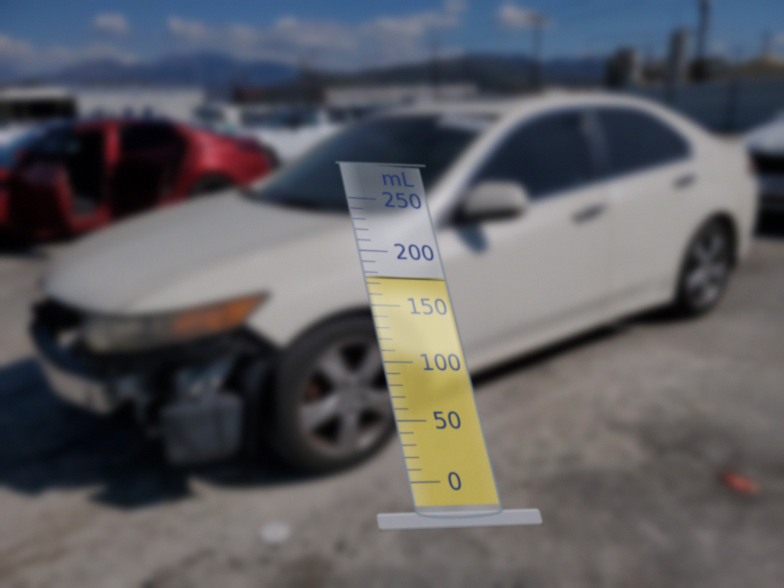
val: 175 (mL)
